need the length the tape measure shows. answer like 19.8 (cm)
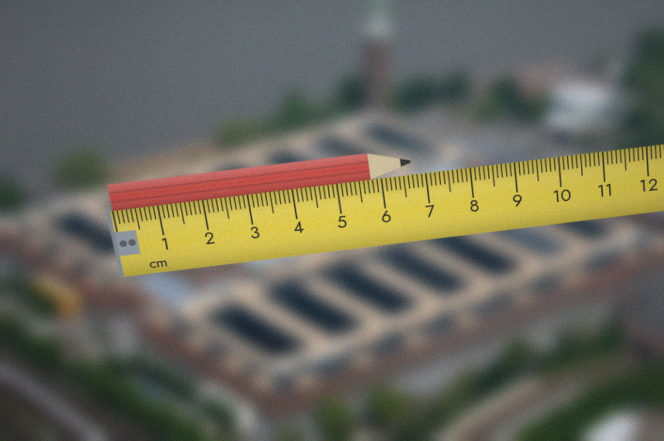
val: 6.7 (cm)
